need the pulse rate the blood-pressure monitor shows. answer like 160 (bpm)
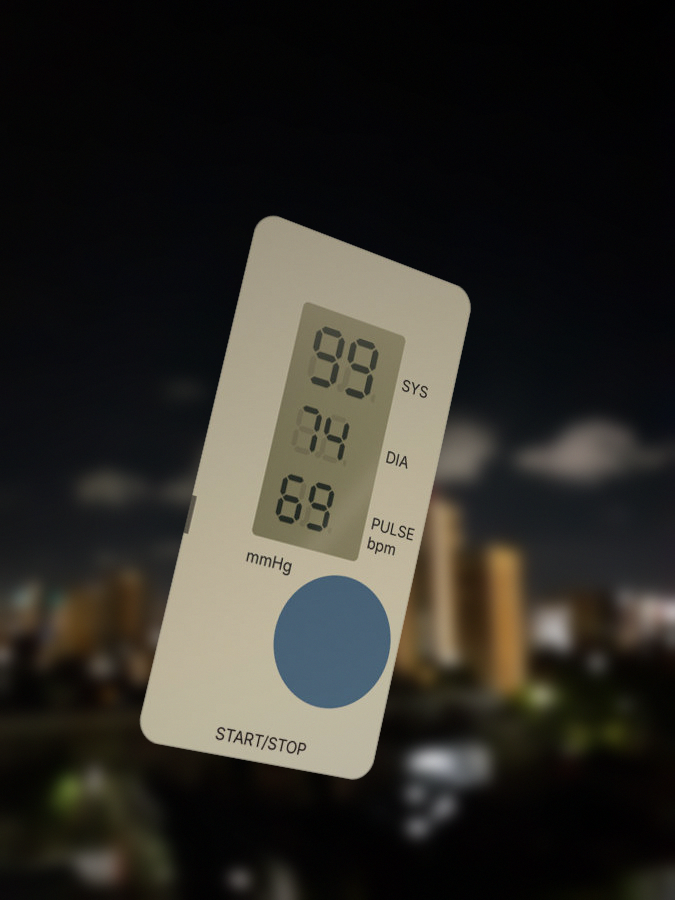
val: 69 (bpm)
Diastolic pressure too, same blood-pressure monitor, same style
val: 74 (mmHg)
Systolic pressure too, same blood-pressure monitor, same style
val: 99 (mmHg)
